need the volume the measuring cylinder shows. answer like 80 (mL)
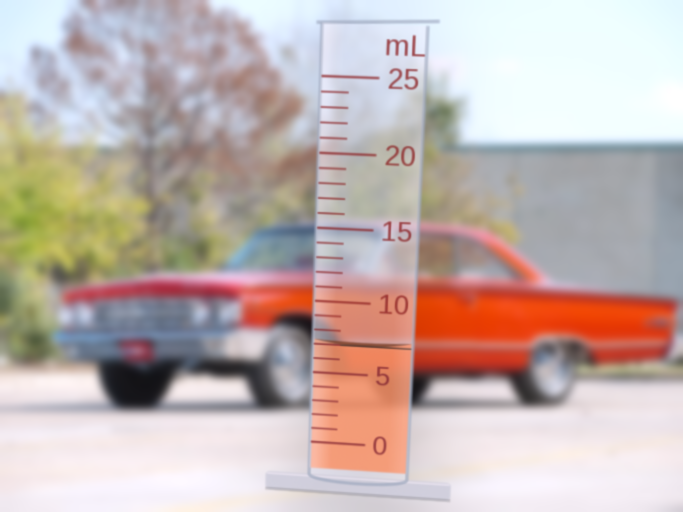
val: 7 (mL)
